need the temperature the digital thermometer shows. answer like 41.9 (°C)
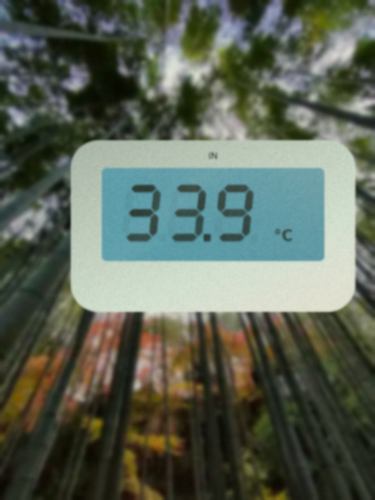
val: 33.9 (°C)
